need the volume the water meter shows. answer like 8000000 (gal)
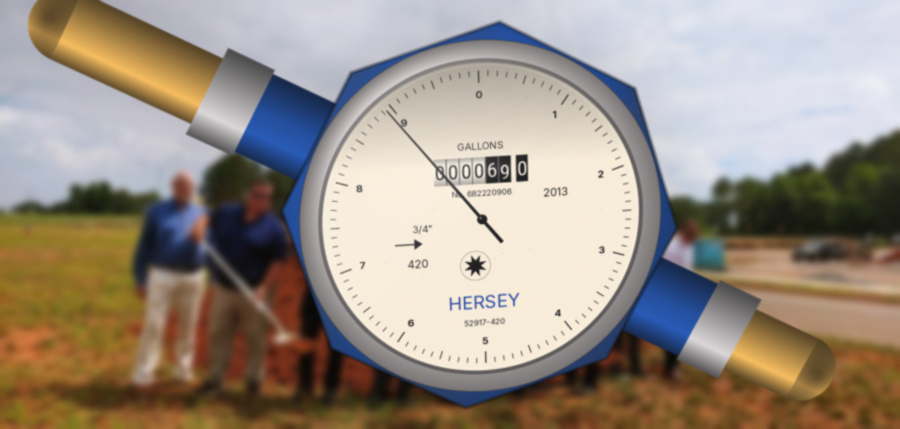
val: 688.9 (gal)
